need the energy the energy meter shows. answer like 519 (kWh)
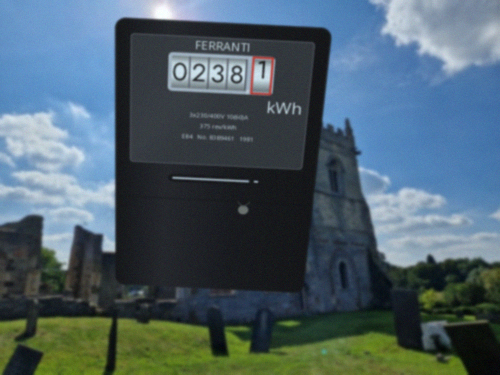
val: 238.1 (kWh)
